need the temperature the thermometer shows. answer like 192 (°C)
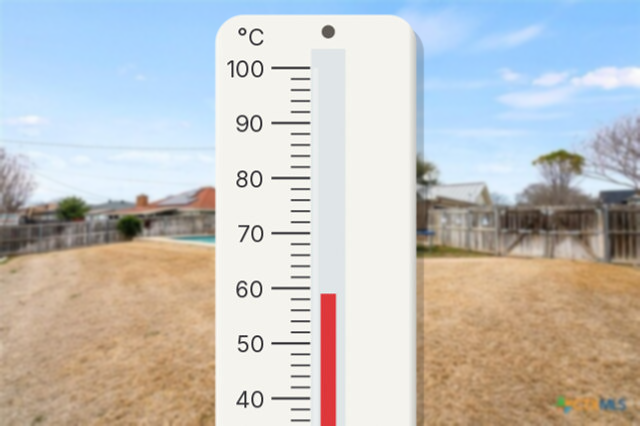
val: 59 (°C)
